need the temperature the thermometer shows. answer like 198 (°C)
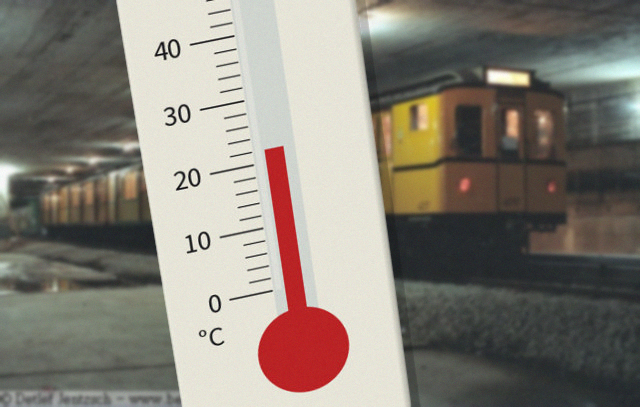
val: 22 (°C)
